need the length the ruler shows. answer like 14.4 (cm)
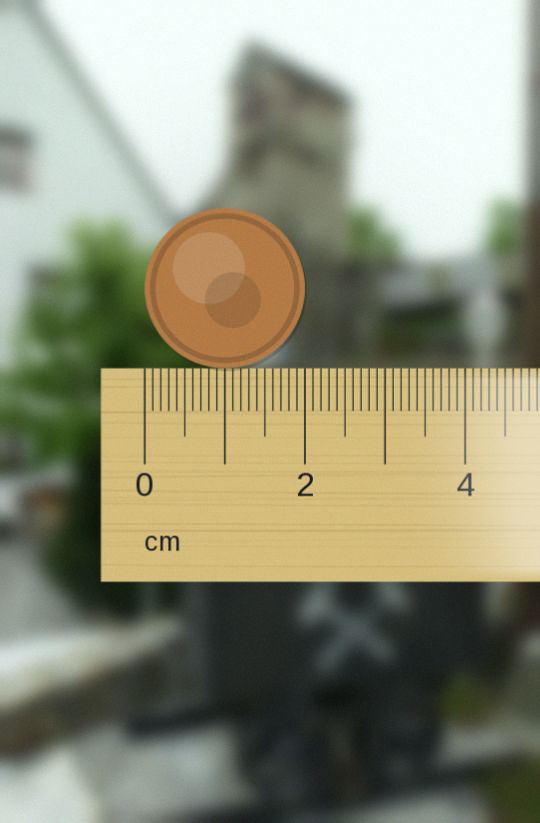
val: 2 (cm)
